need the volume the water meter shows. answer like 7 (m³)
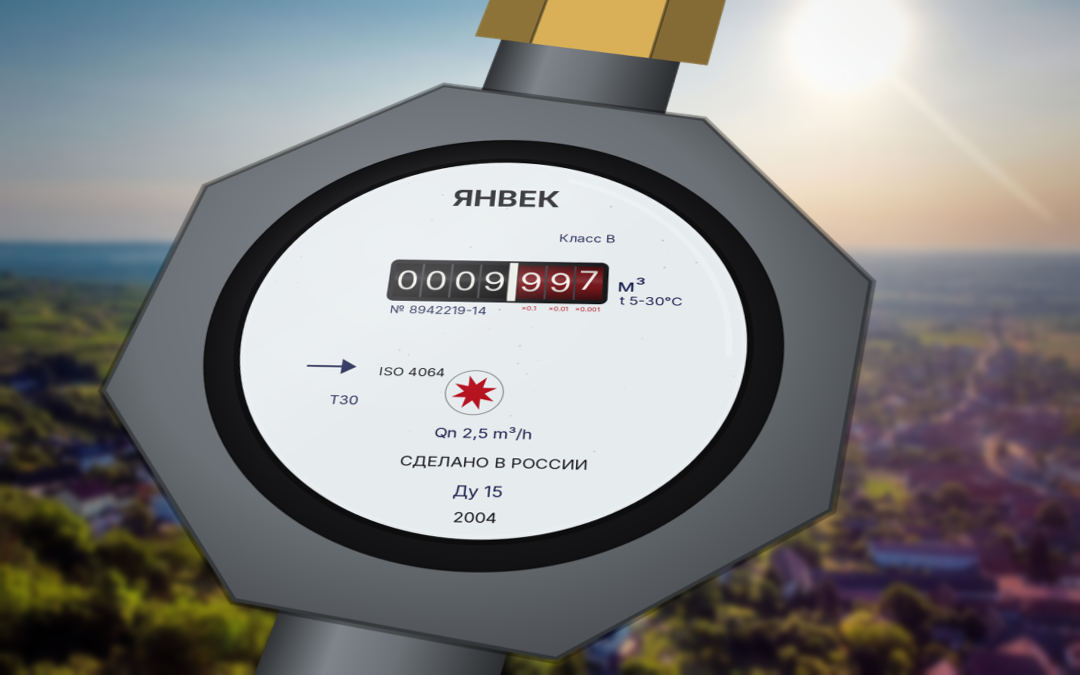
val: 9.997 (m³)
